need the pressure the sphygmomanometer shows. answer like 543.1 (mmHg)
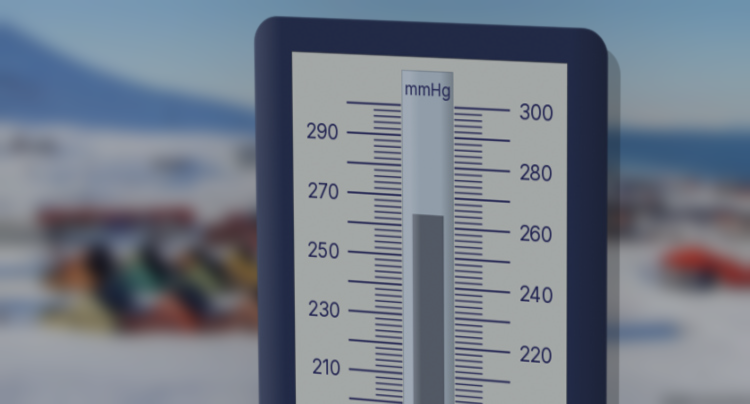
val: 264 (mmHg)
